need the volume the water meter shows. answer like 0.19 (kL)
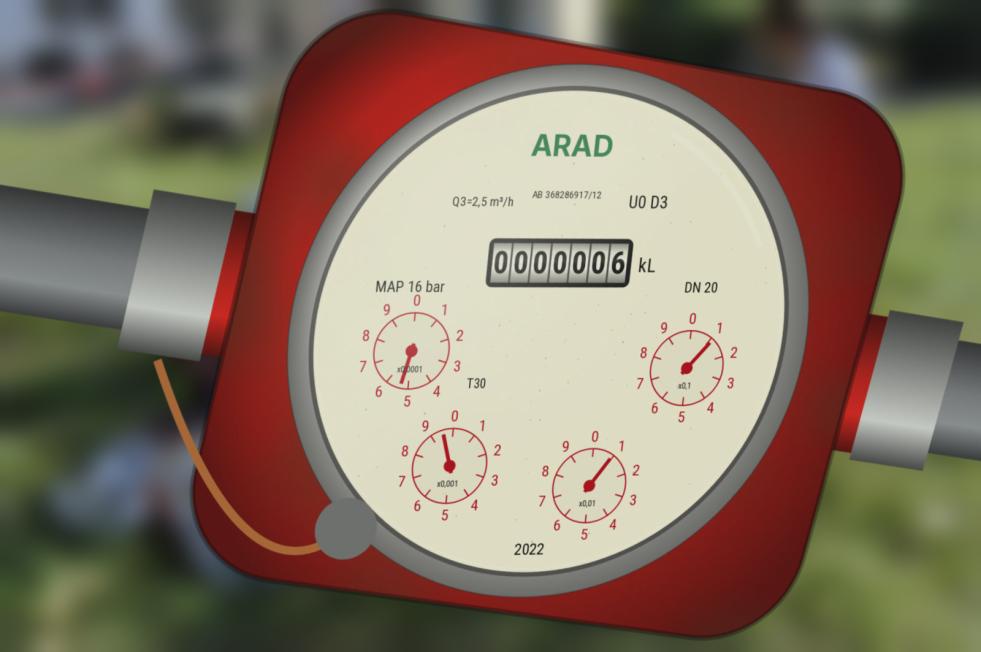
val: 6.1095 (kL)
